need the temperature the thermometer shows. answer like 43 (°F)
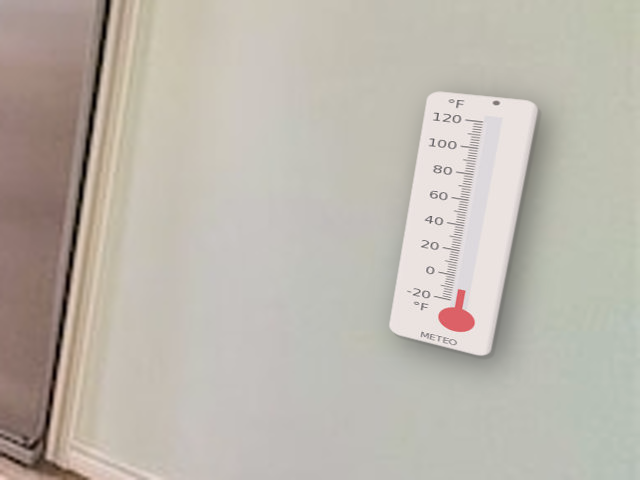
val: -10 (°F)
